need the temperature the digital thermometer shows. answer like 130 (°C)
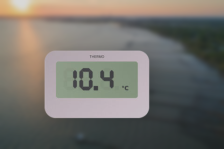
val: 10.4 (°C)
